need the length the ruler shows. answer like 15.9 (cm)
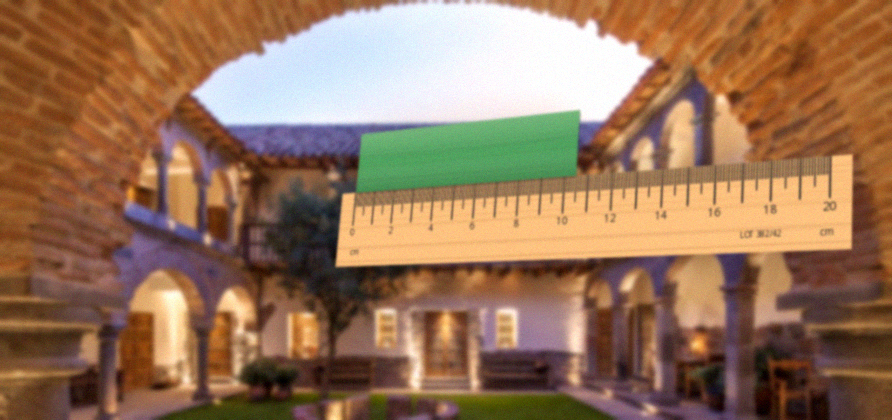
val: 10.5 (cm)
